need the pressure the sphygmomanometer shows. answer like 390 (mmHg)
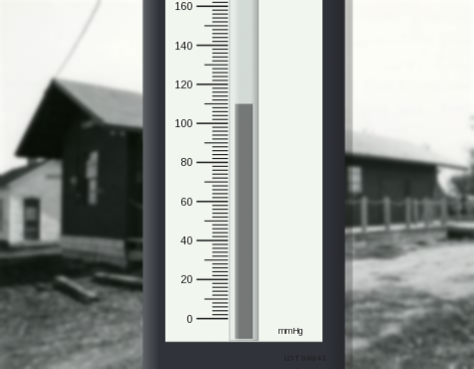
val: 110 (mmHg)
